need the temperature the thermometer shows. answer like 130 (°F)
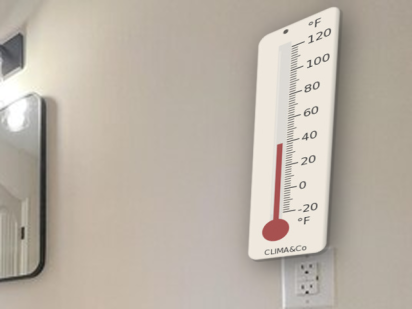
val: 40 (°F)
